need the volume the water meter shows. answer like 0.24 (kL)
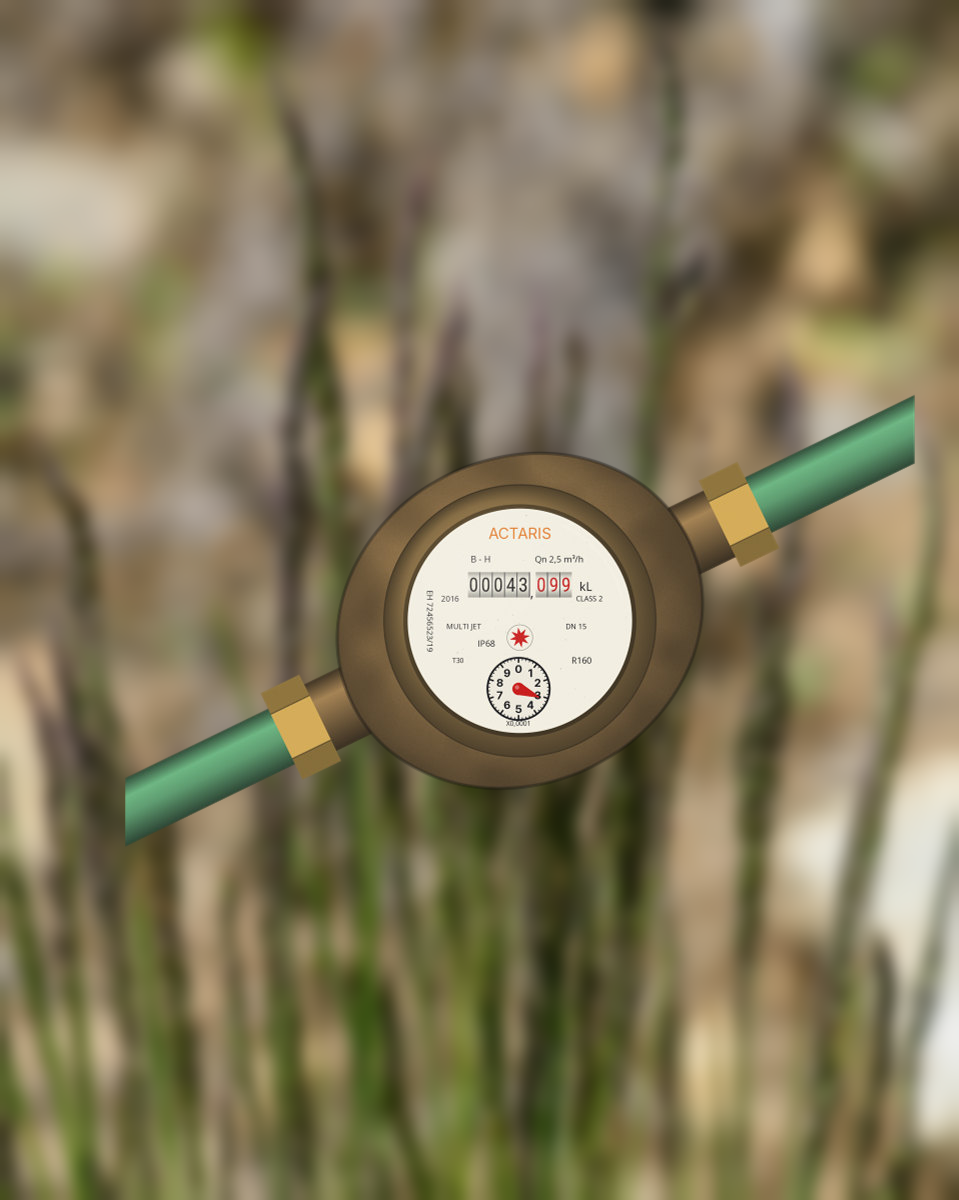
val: 43.0993 (kL)
